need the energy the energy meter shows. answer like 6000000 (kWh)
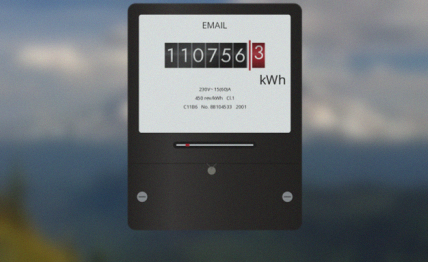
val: 110756.3 (kWh)
